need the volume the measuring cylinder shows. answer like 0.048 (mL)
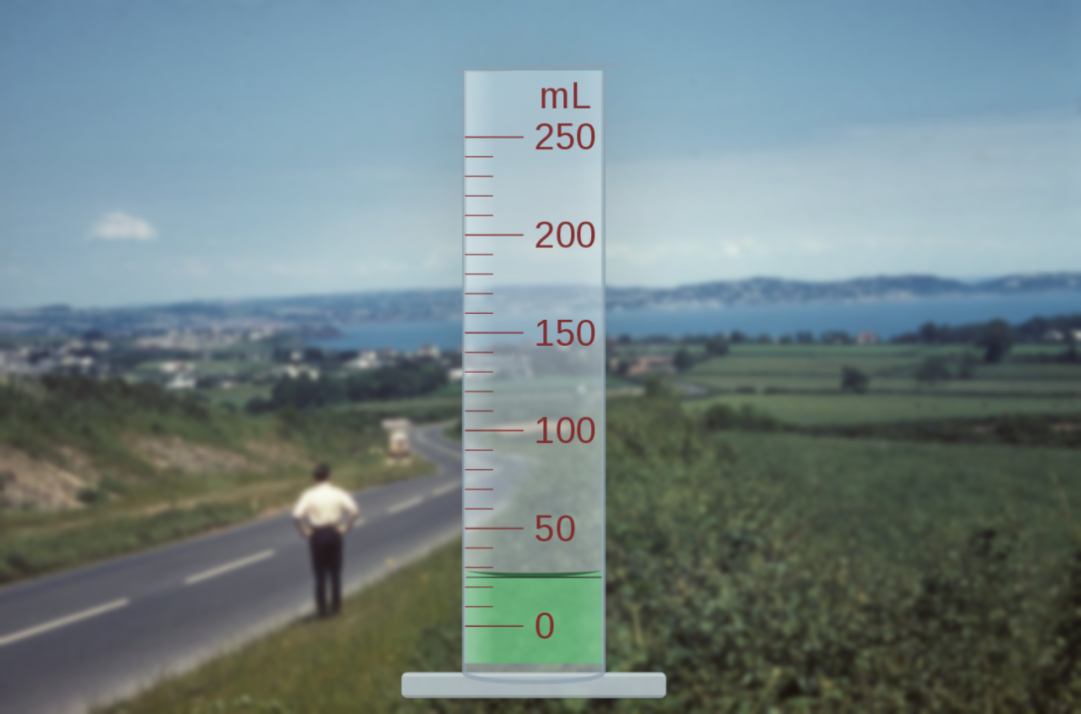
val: 25 (mL)
